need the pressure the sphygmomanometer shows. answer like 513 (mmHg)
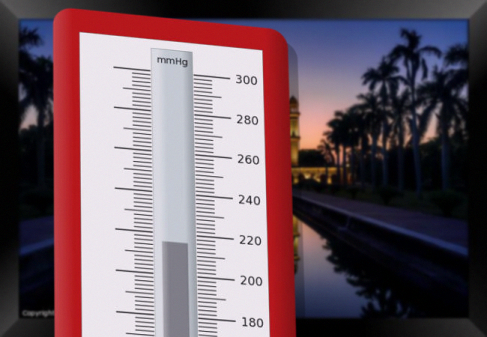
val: 216 (mmHg)
